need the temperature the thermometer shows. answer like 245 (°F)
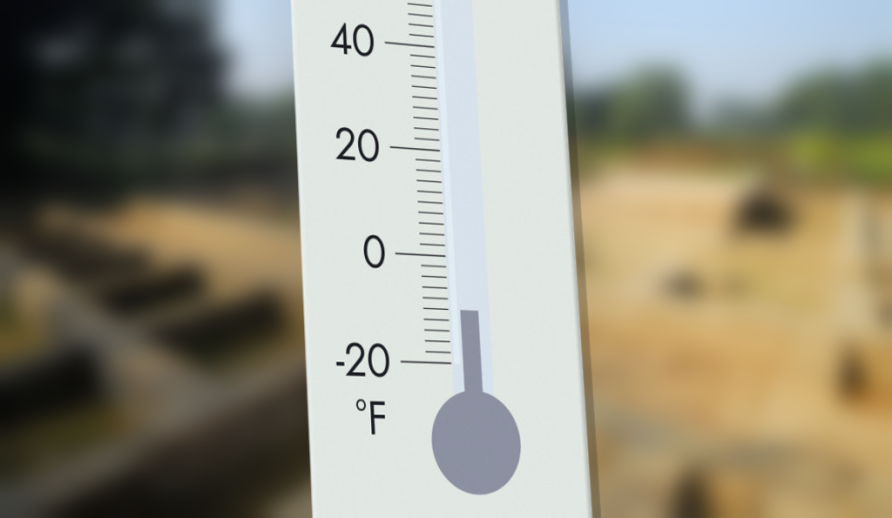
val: -10 (°F)
